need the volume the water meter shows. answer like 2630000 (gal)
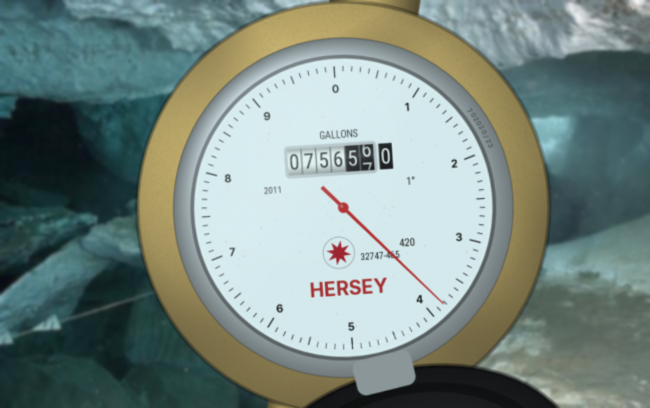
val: 756563.8 (gal)
